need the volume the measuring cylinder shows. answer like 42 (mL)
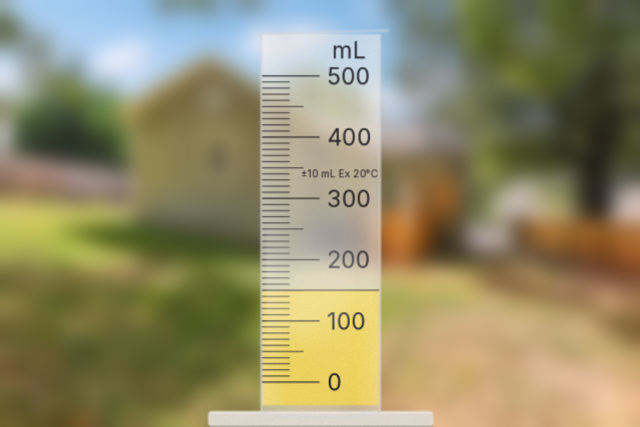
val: 150 (mL)
